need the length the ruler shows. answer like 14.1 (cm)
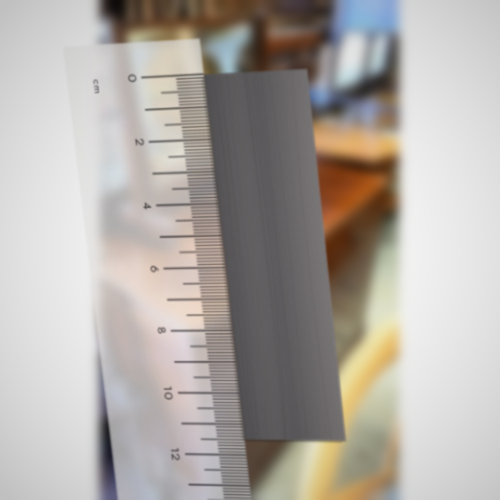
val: 11.5 (cm)
